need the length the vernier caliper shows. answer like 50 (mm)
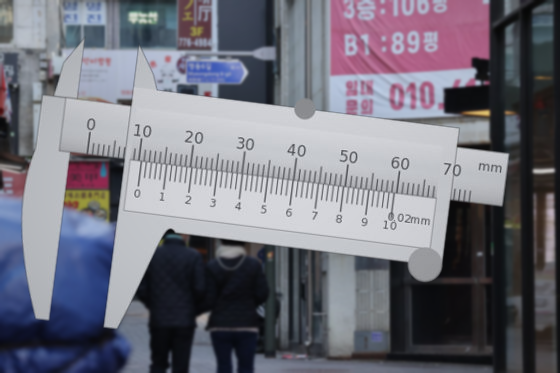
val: 10.5 (mm)
